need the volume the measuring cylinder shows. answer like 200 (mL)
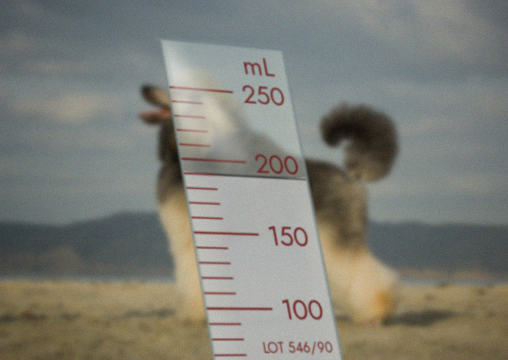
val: 190 (mL)
